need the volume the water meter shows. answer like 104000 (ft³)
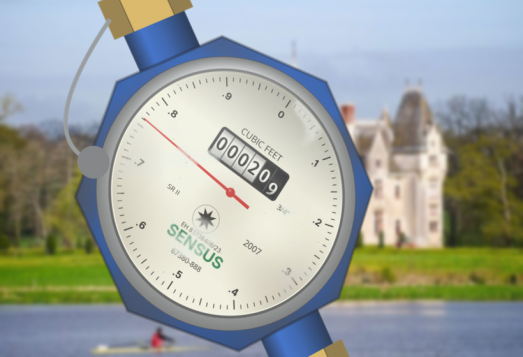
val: 208.76 (ft³)
